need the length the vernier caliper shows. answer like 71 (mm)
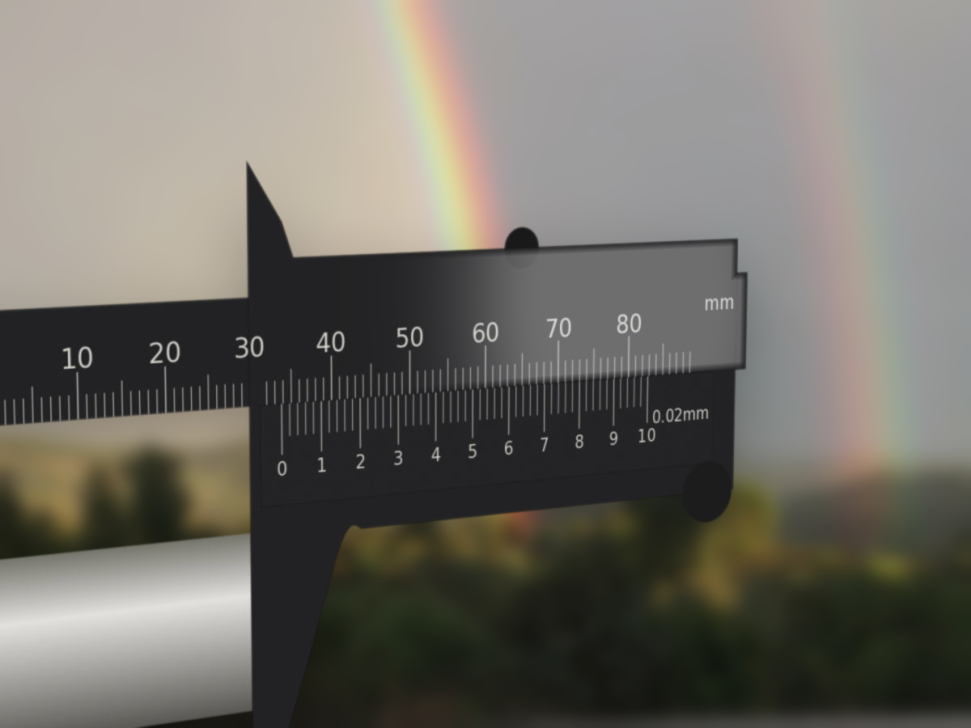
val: 33.8 (mm)
